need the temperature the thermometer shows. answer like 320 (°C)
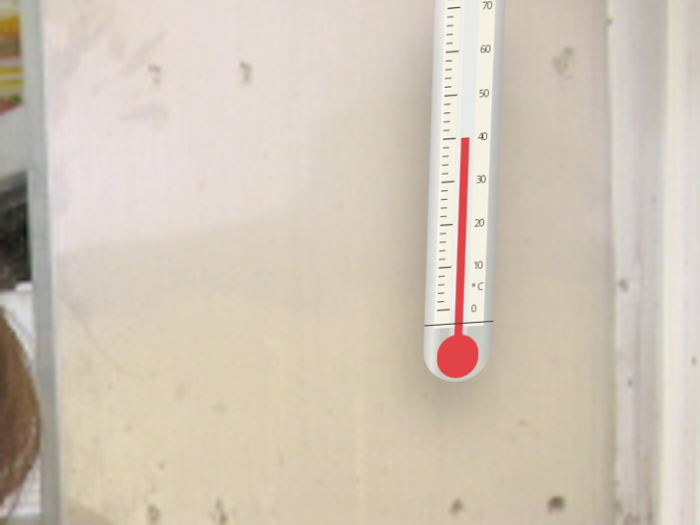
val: 40 (°C)
